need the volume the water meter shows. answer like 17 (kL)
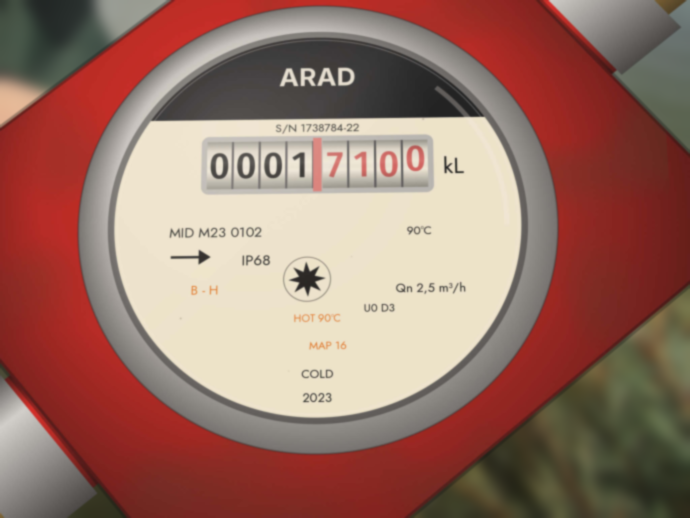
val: 1.7100 (kL)
